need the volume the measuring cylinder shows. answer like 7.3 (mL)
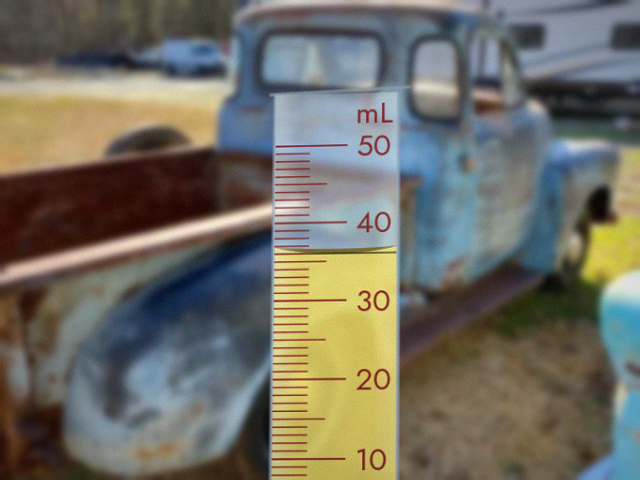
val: 36 (mL)
